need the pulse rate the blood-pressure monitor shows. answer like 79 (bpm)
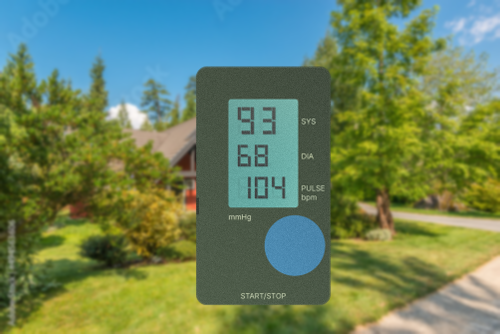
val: 104 (bpm)
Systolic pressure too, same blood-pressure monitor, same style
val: 93 (mmHg)
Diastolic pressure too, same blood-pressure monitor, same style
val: 68 (mmHg)
